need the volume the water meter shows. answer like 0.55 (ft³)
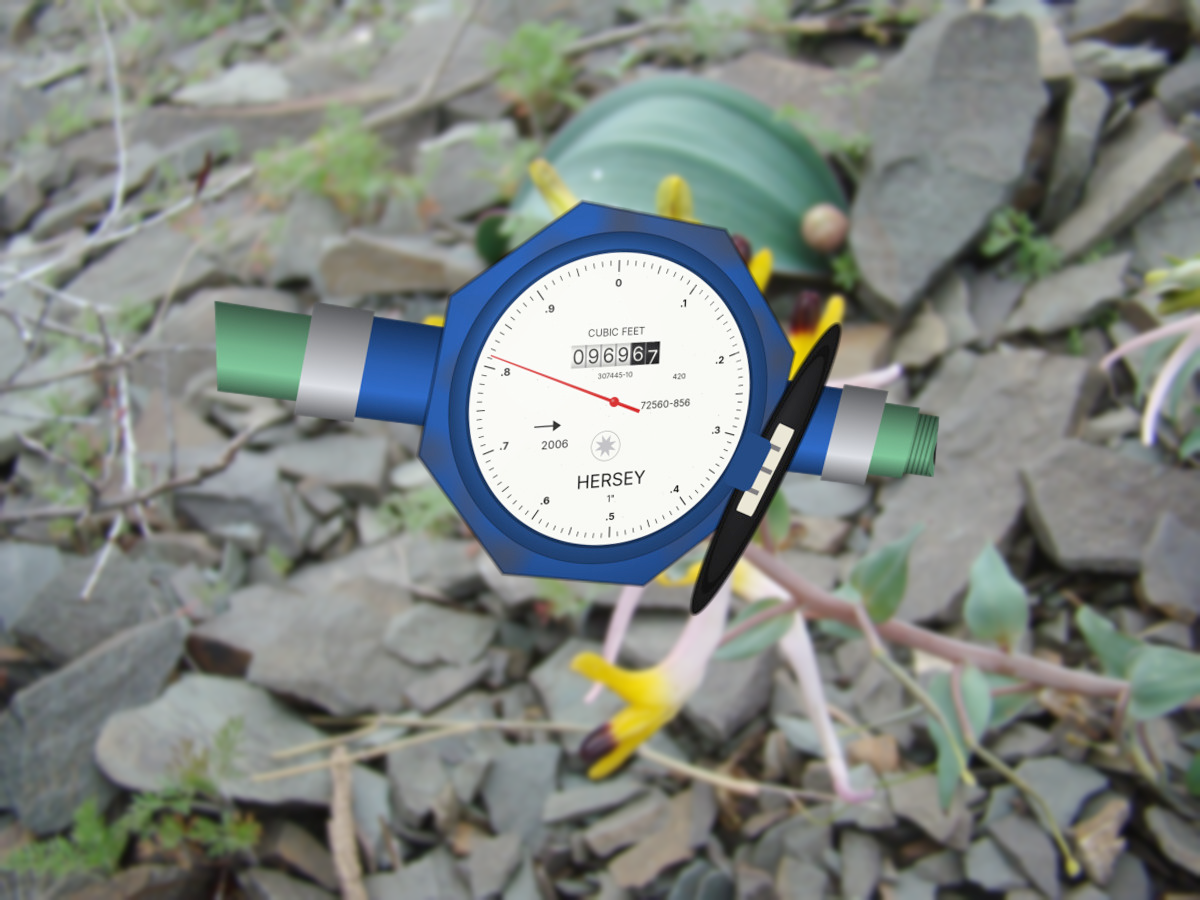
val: 96966.81 (ft³)
